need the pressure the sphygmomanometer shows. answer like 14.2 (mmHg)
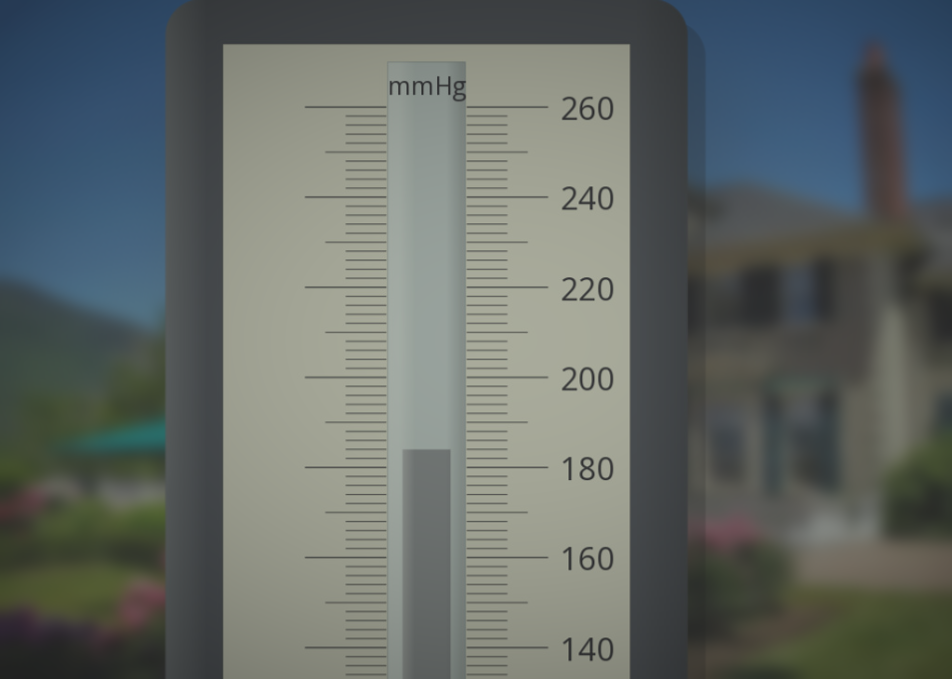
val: 184 (mmHg)
